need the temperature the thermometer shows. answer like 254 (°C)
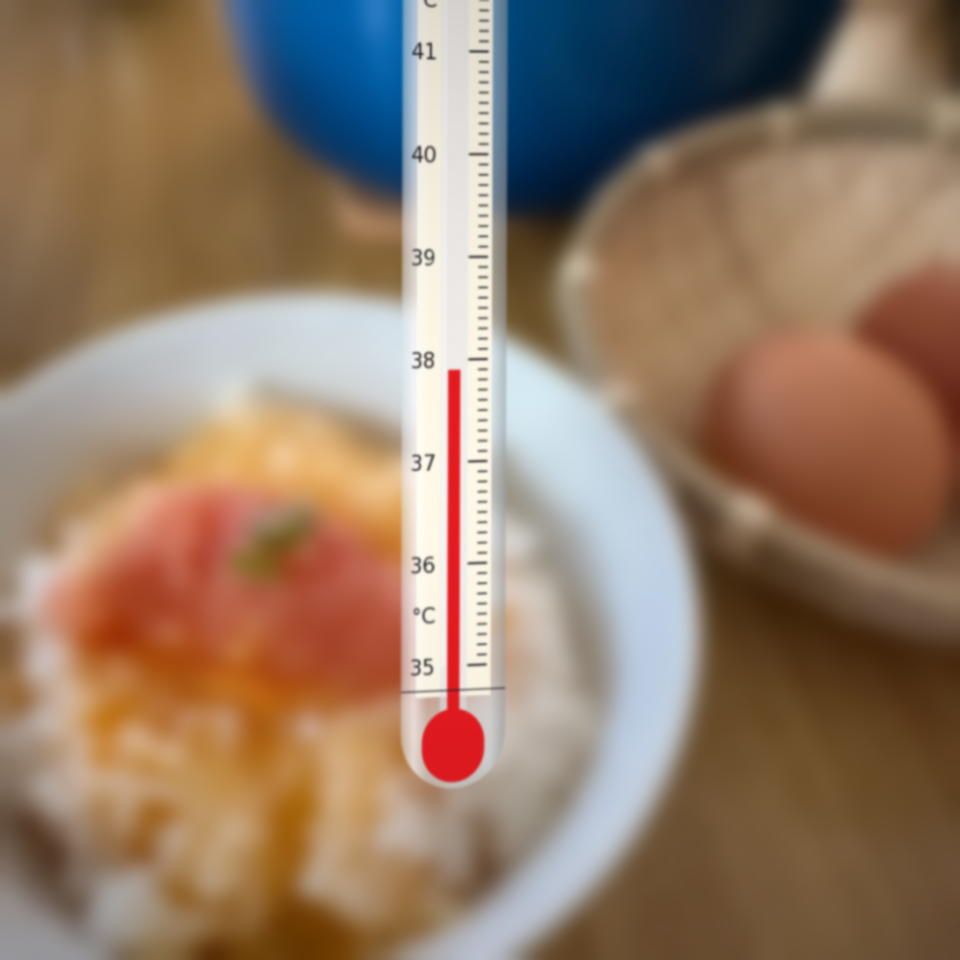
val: 37.9 (°C)
